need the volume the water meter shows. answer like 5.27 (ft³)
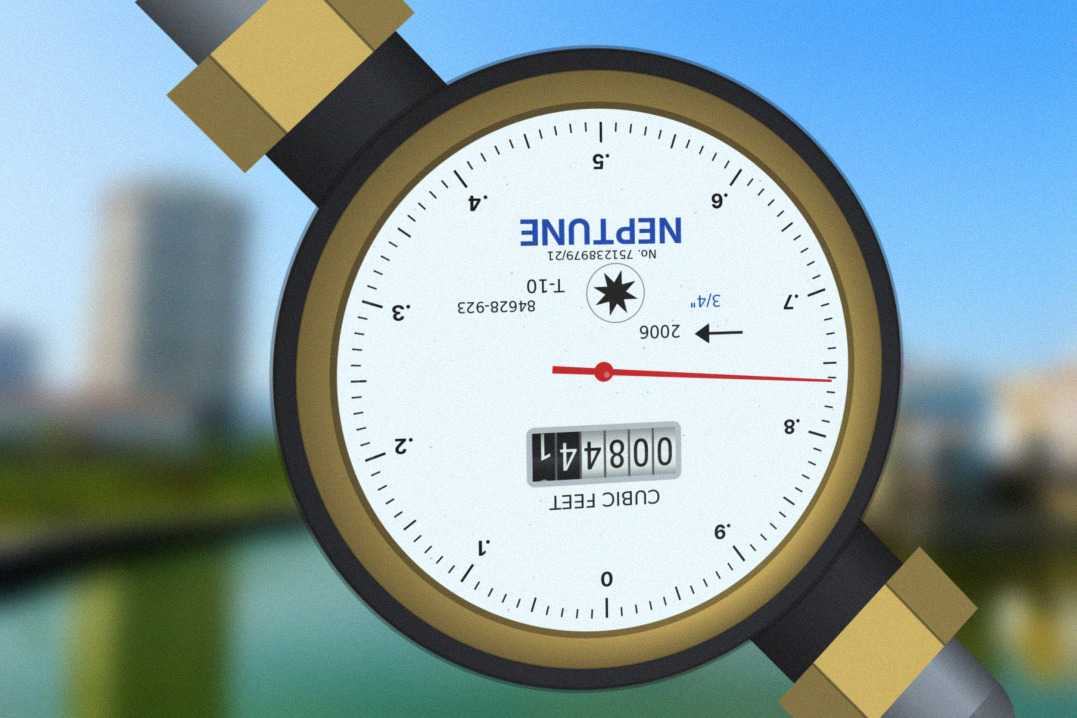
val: 8440.76 (ft³)
